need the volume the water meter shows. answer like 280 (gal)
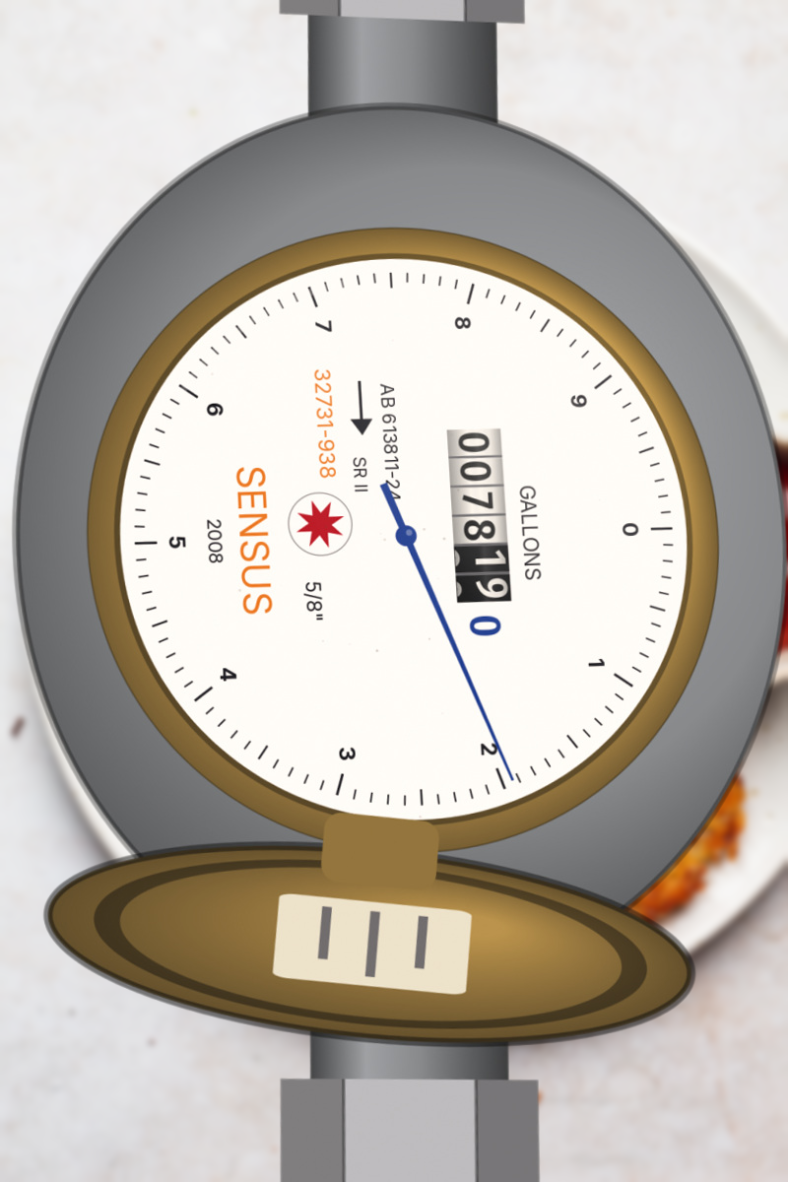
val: 78191.9 (gal)
